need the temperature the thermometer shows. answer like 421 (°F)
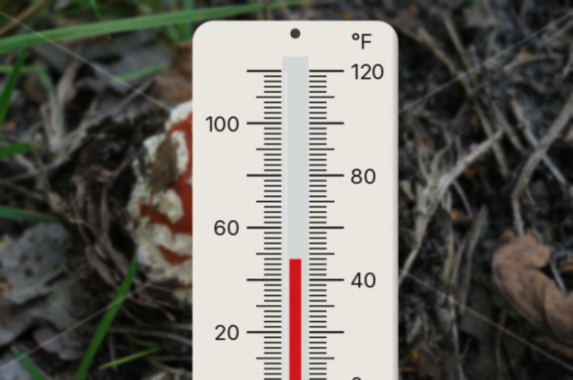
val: 48 (°F)
